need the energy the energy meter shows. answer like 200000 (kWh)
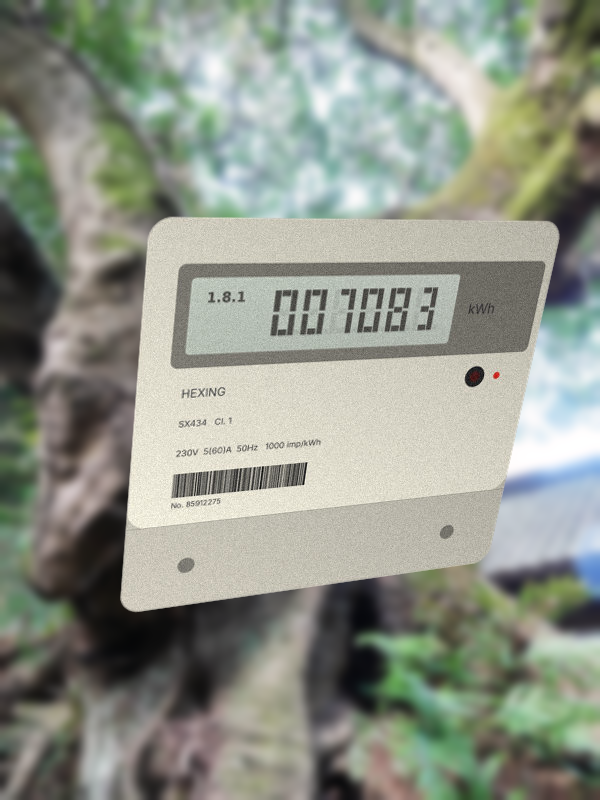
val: 7083 (kWh)
